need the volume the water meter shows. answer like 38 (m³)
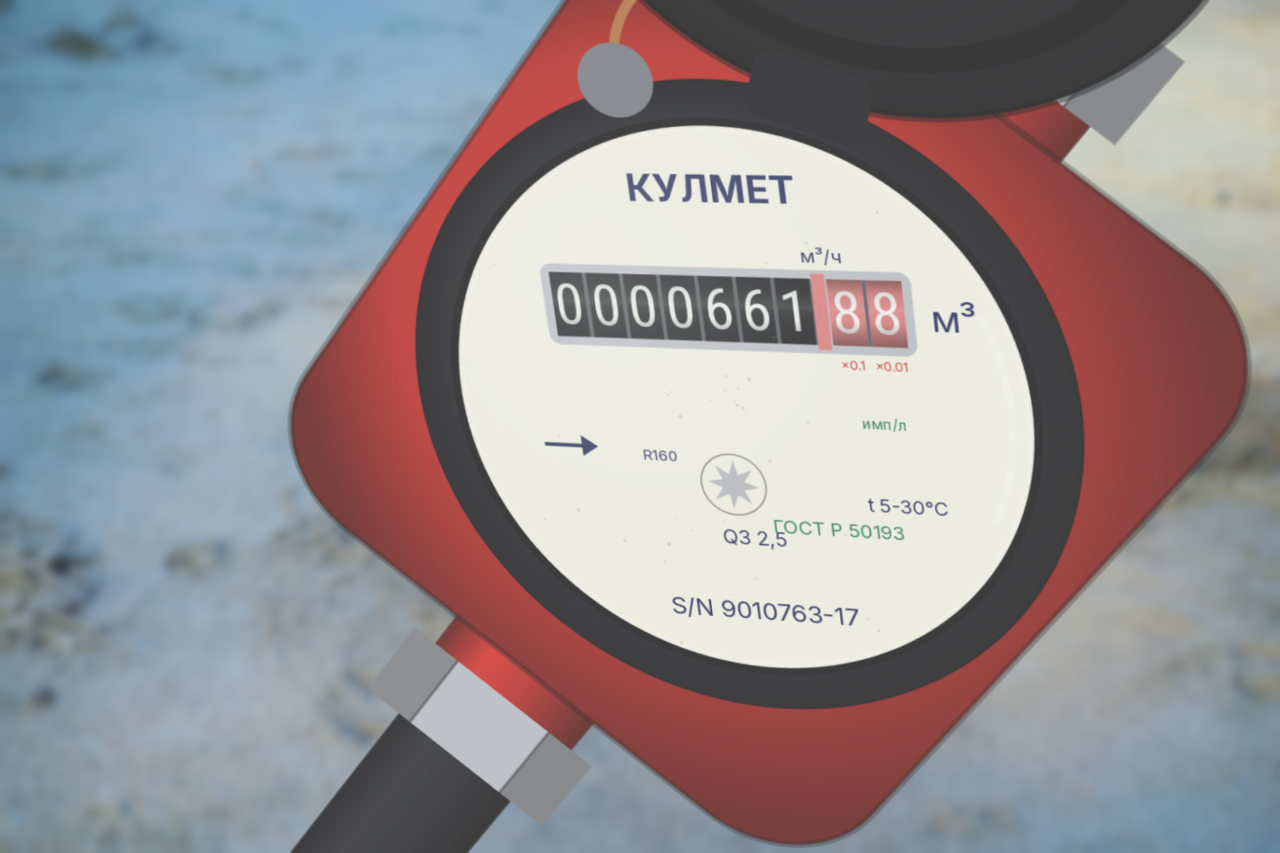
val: 661.88 (m³)
